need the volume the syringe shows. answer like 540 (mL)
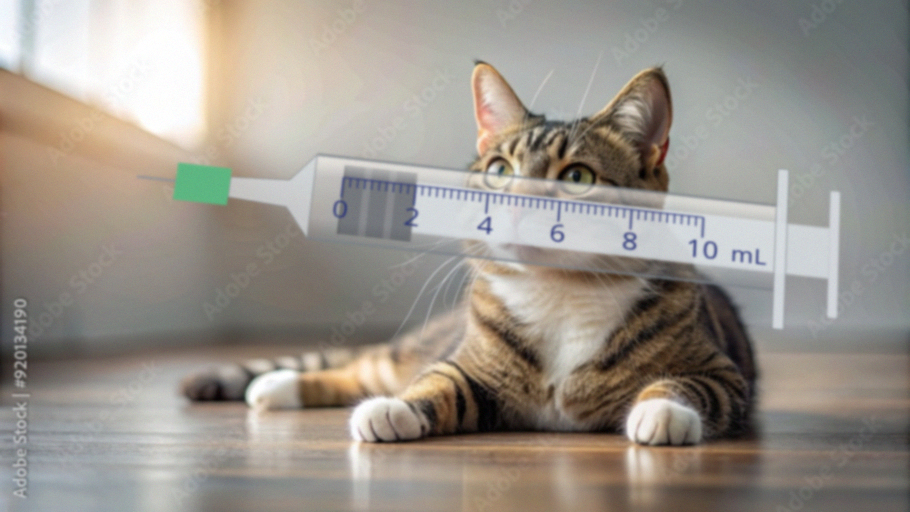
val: 0 (mL)
